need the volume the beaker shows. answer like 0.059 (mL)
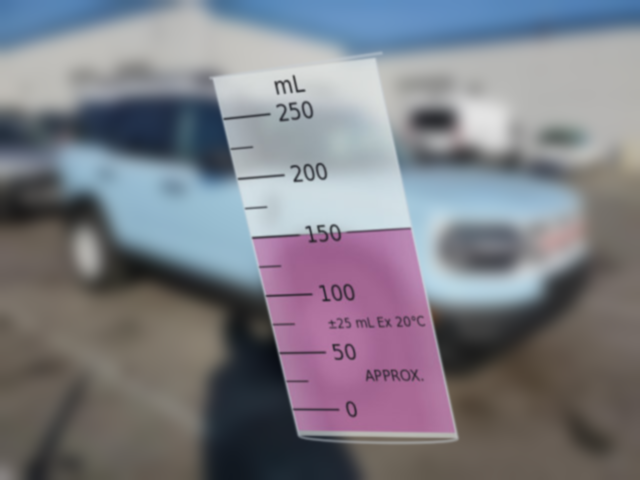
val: 150 (mL)
